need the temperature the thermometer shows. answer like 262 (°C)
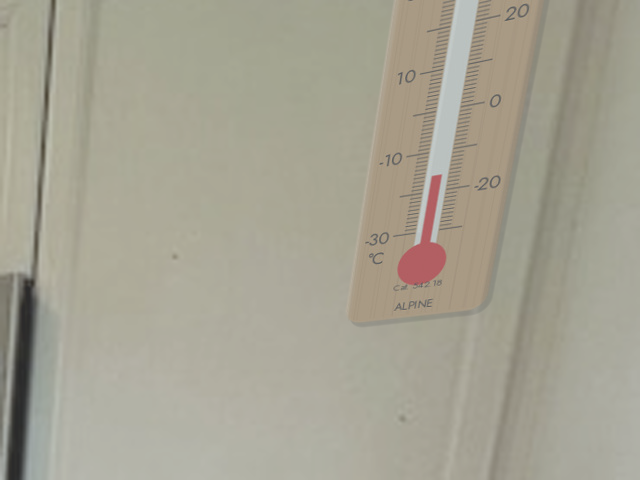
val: -16 (°C)
